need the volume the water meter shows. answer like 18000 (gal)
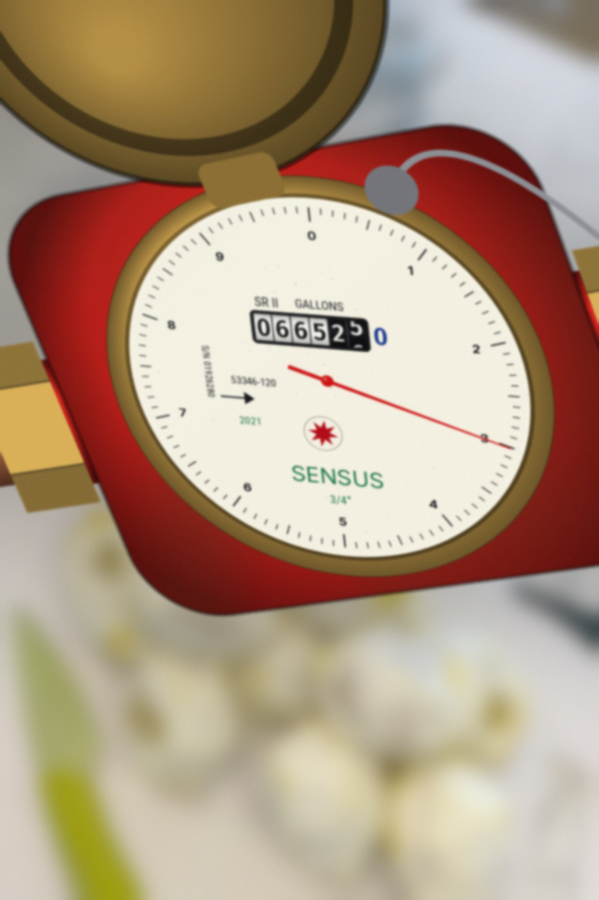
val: 665253.0 (gal)
